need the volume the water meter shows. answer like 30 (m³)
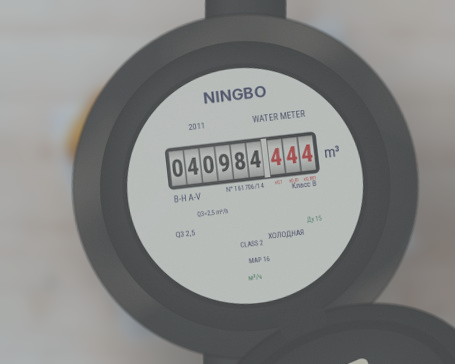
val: 40984.444 (m³)
